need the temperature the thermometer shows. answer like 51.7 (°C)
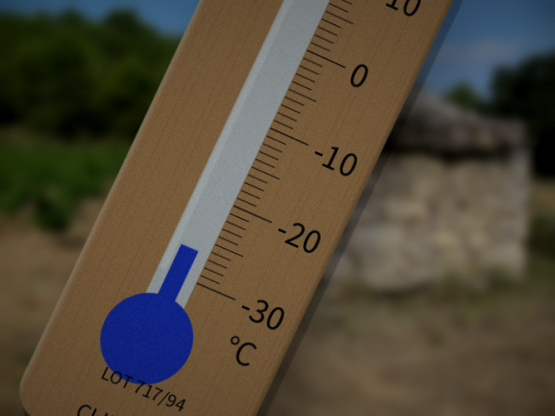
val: -26.5 (°C)
